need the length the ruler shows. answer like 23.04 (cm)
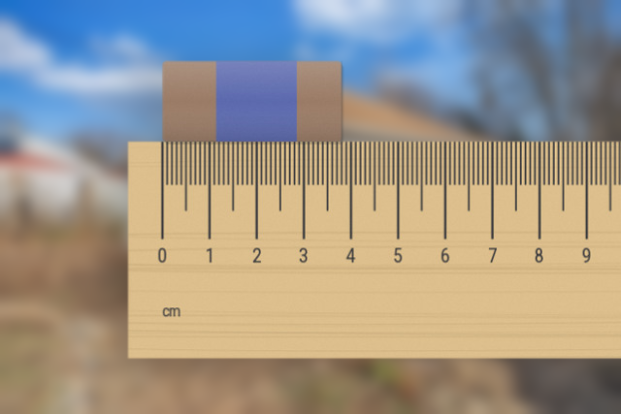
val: 3.8 (cm)
